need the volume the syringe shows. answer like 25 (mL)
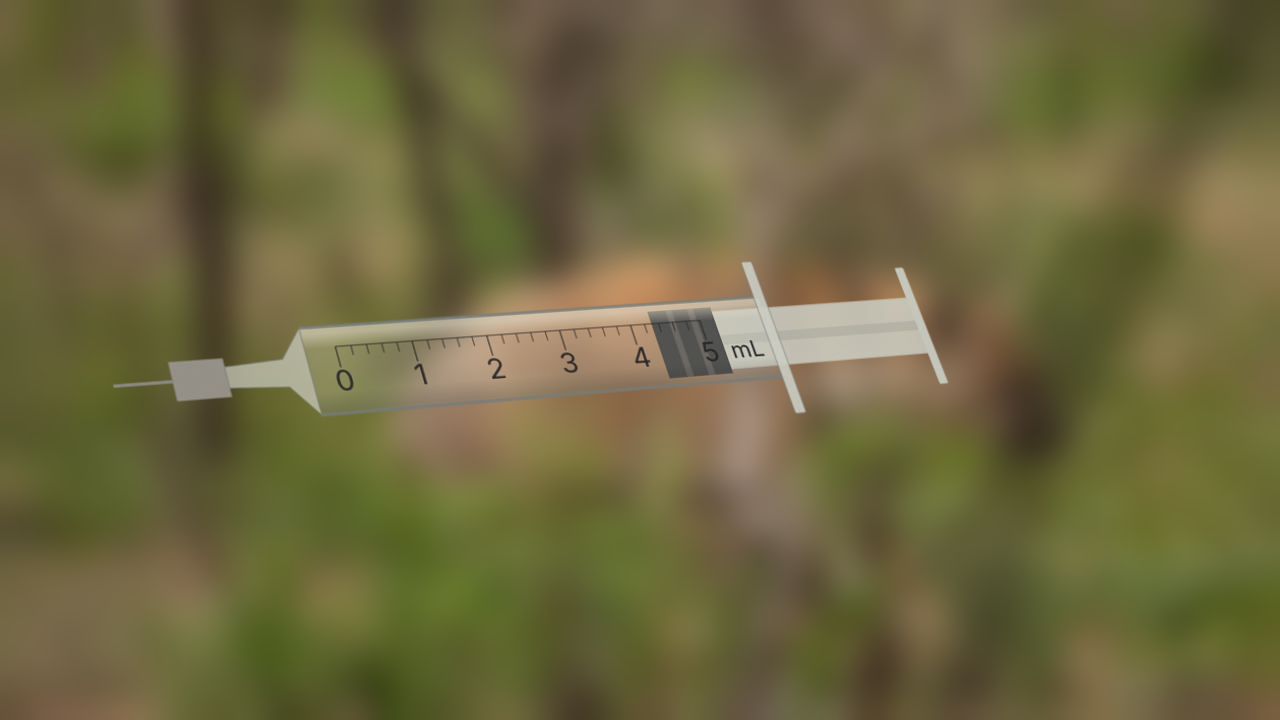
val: 4.3 (mL)
